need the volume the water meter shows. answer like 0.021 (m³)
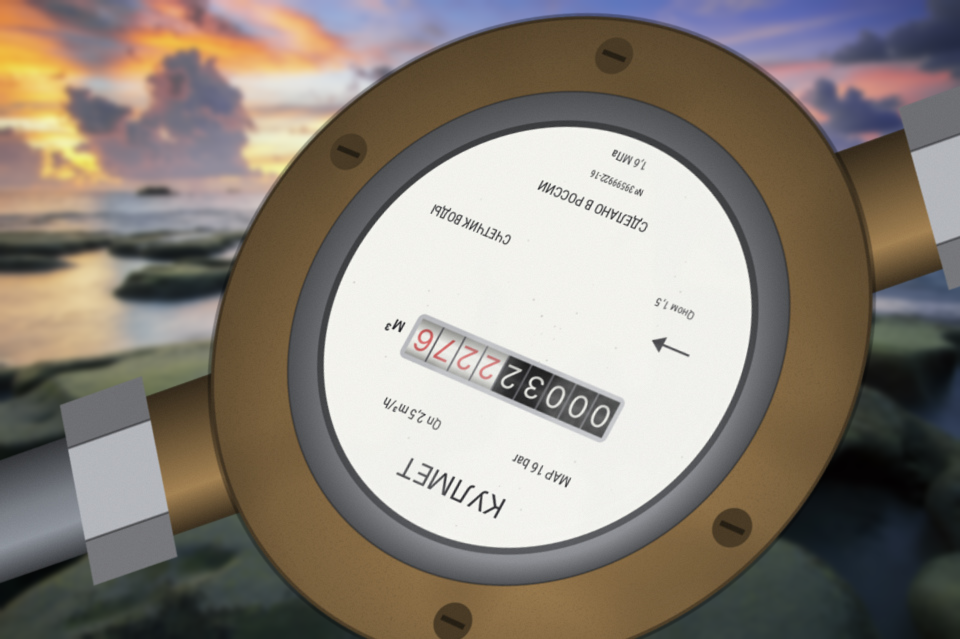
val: 32.2276 (m³)
